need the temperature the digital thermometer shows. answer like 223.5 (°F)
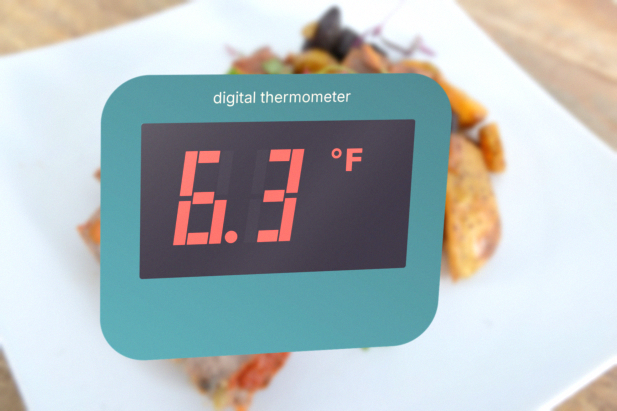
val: 6.3 (°F)
